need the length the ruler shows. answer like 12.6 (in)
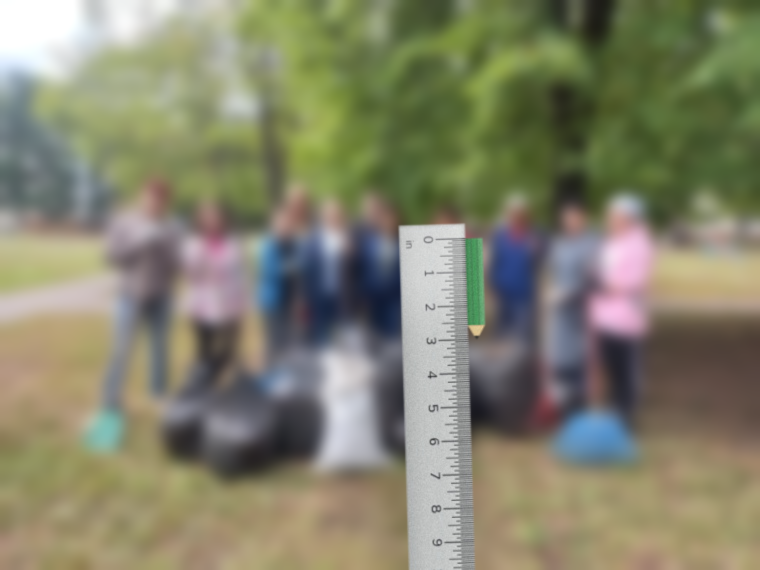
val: 3 (in)
